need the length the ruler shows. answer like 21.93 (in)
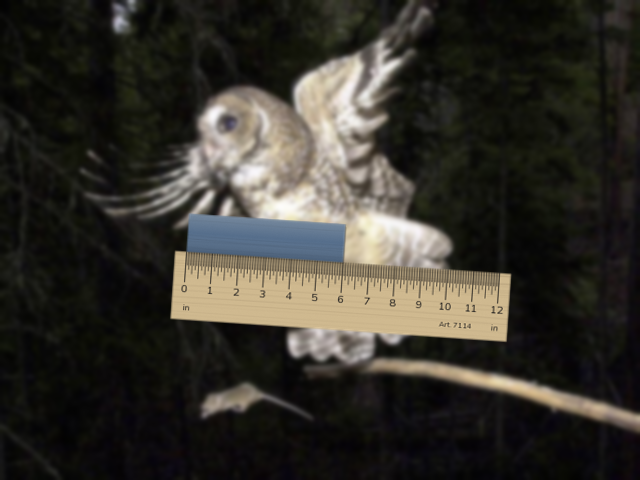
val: 6 (in)
